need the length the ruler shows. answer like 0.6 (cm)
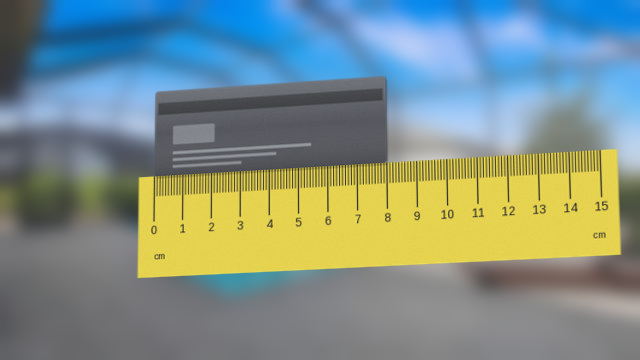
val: 8 (cm)
